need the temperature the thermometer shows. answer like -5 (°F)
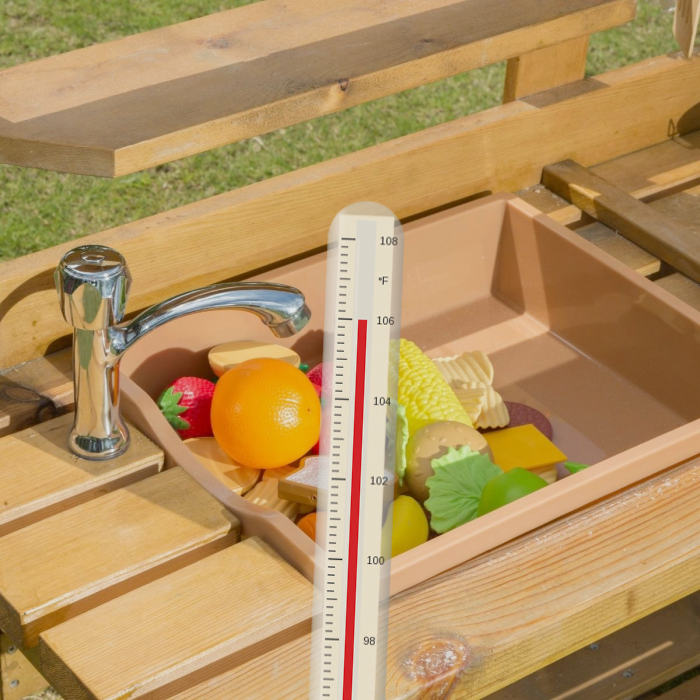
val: 106 (°F)
